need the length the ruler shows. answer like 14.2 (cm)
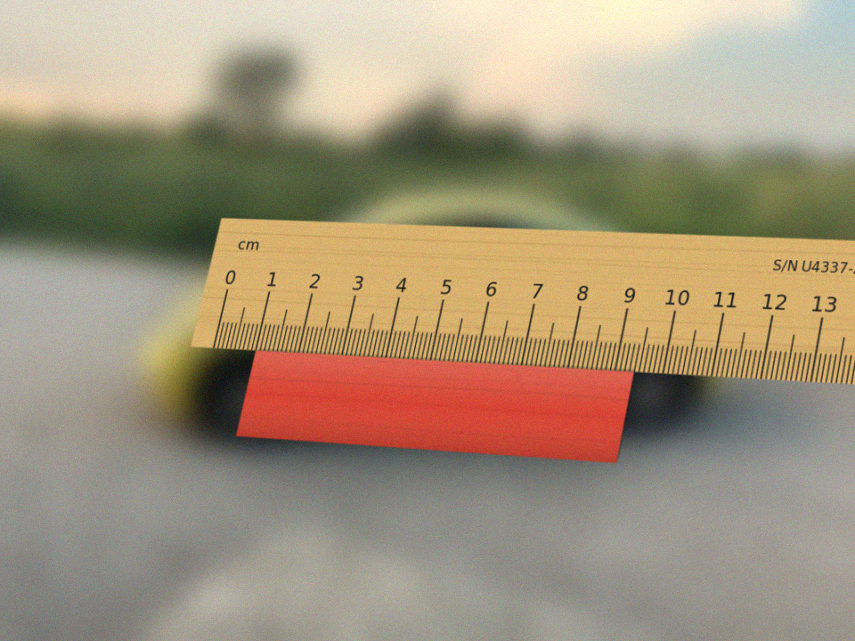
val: 8.4 (cm)
